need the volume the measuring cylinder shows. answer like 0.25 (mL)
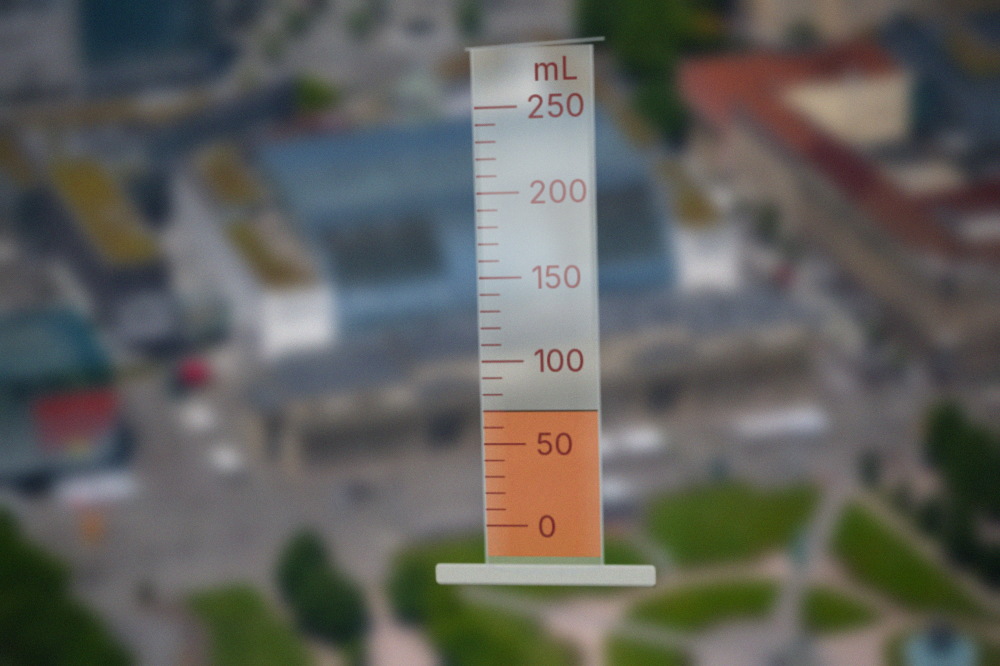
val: 70 (mL)
